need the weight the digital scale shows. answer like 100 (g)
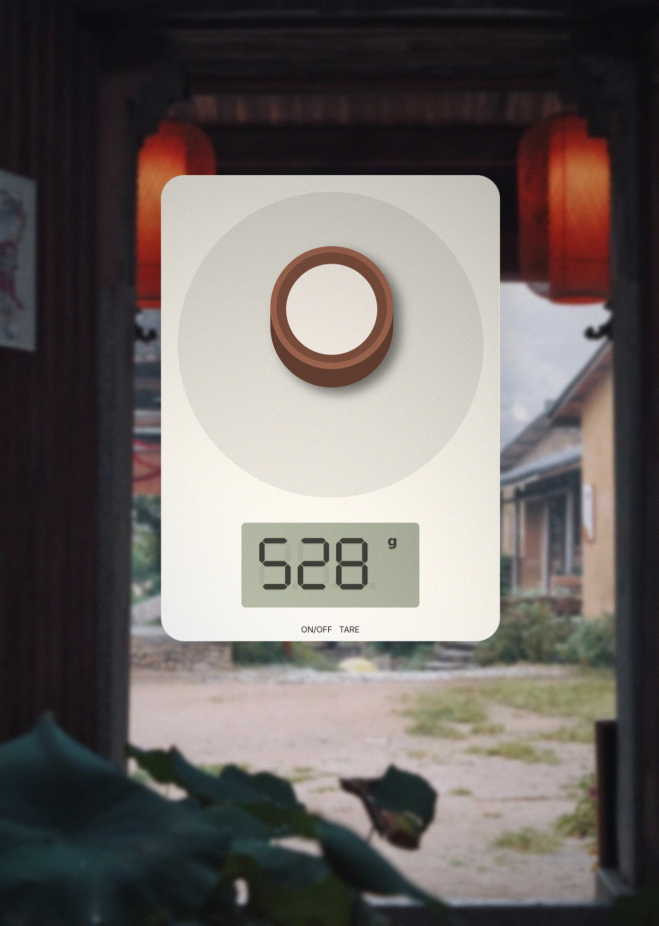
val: 528 (g)
